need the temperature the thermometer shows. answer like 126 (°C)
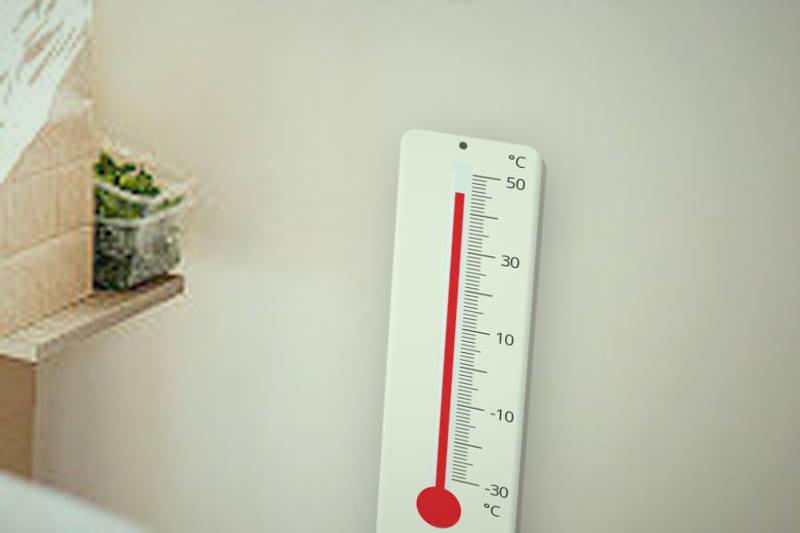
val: 45 (°C)
